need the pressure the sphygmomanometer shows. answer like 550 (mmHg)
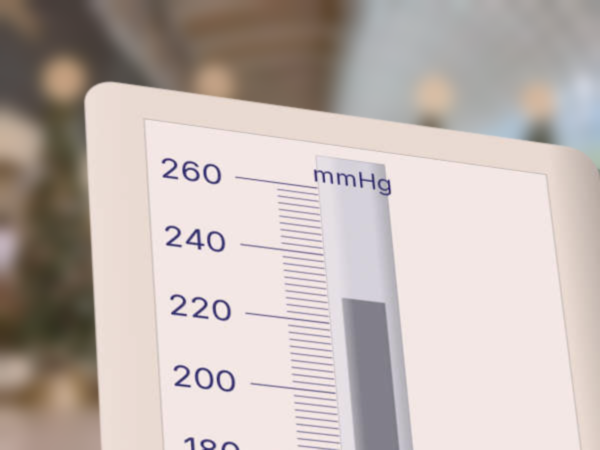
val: 228 (mmHg)
